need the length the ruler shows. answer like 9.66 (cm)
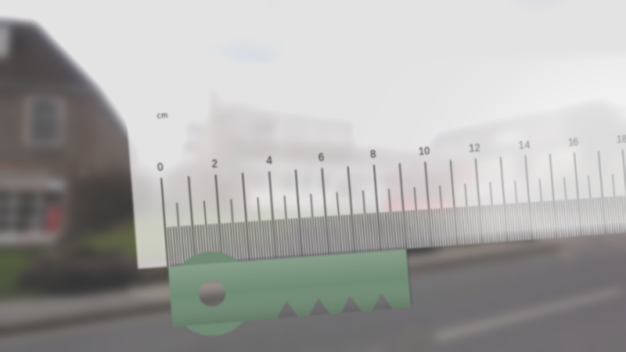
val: 9 (cm)
